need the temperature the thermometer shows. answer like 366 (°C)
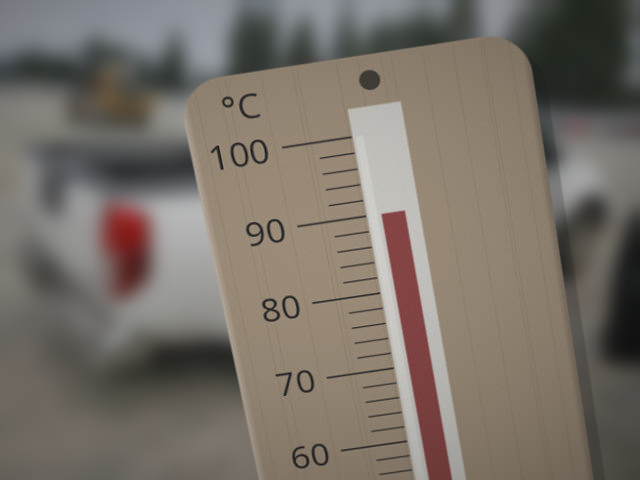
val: 90 (°C)
